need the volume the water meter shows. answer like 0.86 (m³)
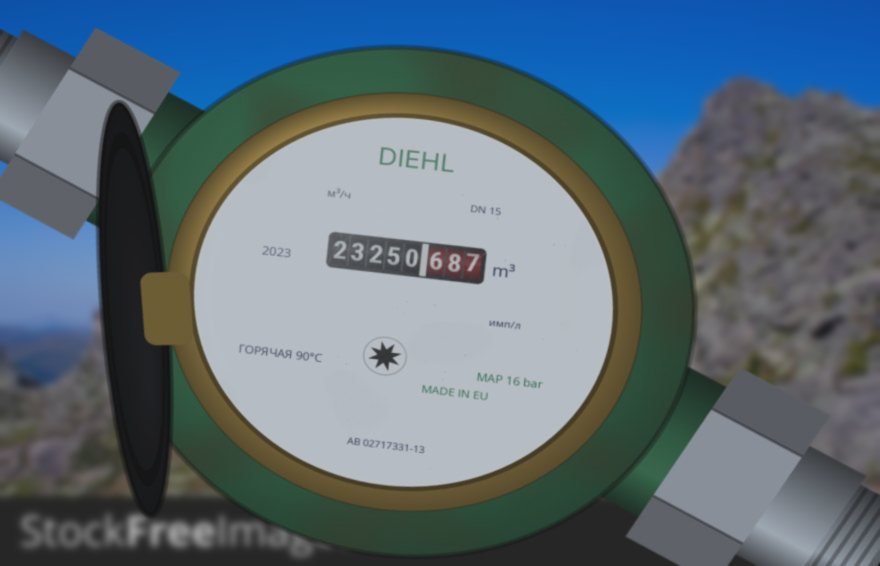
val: 23250.687 (m³)
